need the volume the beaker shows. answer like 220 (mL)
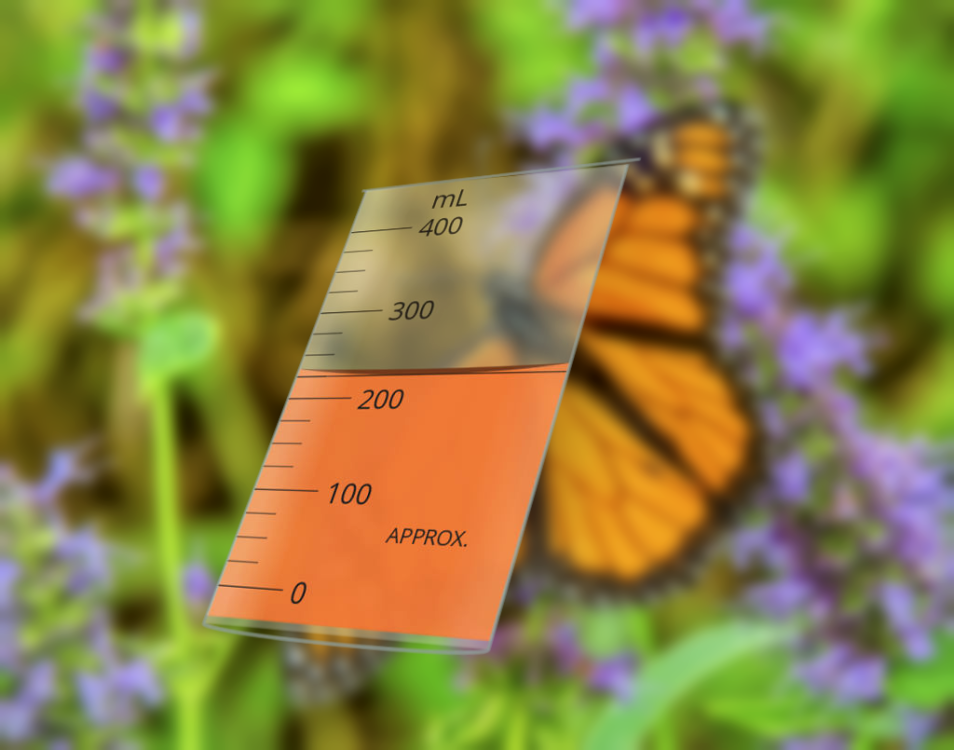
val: 225 (mL)
